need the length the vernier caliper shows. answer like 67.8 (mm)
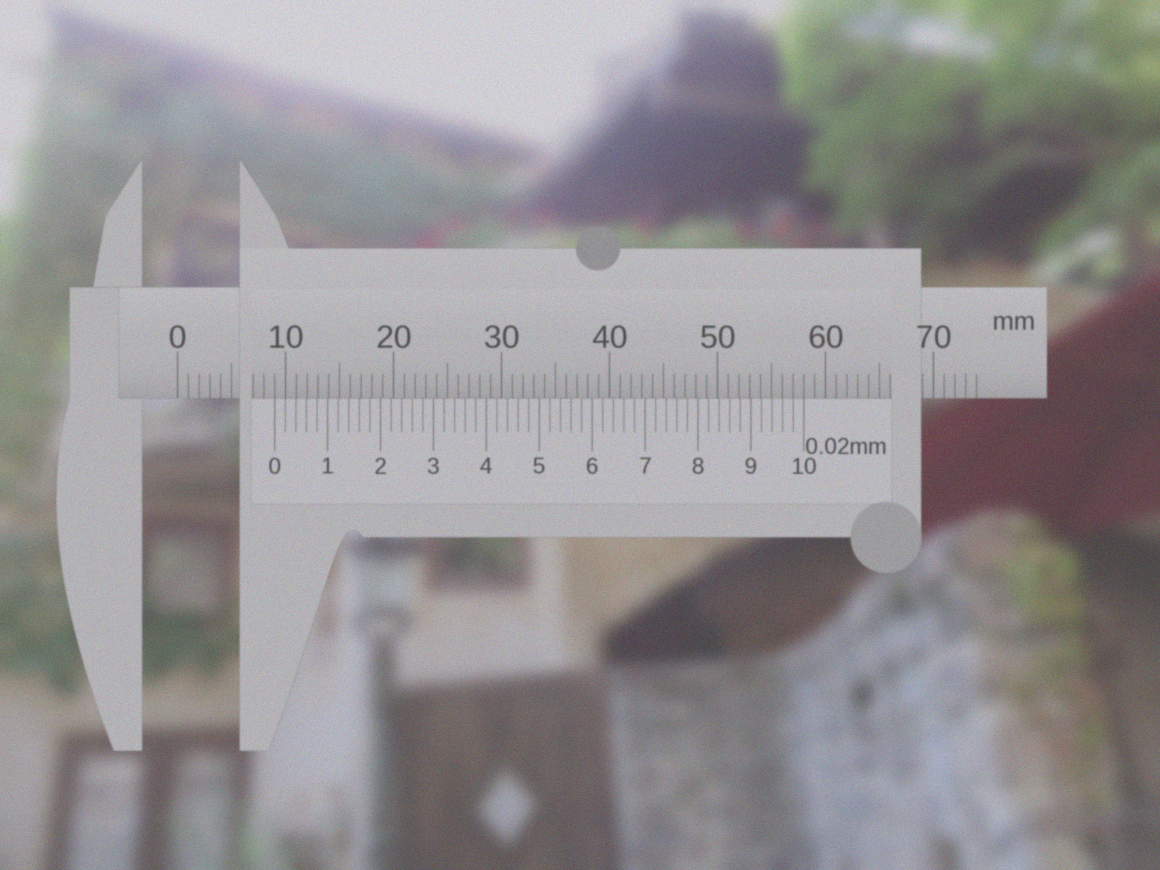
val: 9.0 (mm)
